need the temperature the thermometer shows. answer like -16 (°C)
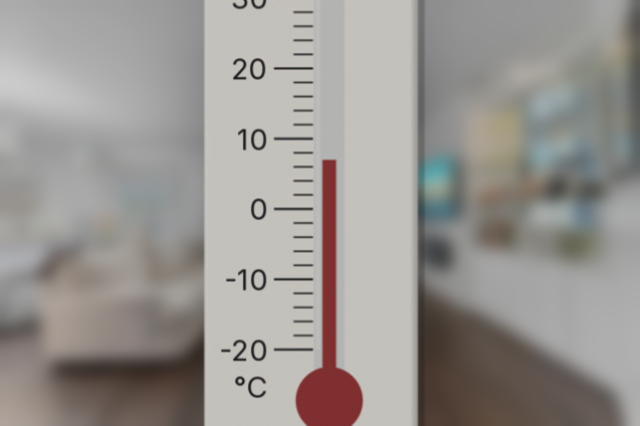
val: 7 (°C)
